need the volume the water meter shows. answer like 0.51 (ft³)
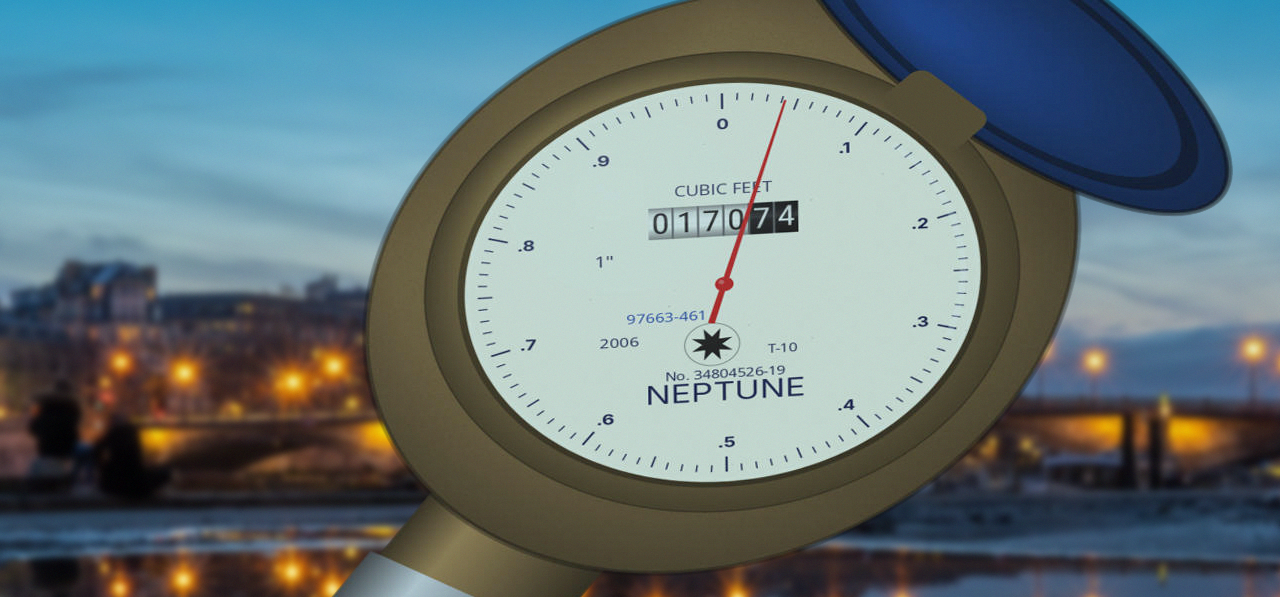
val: 17074.04 (ft³)
